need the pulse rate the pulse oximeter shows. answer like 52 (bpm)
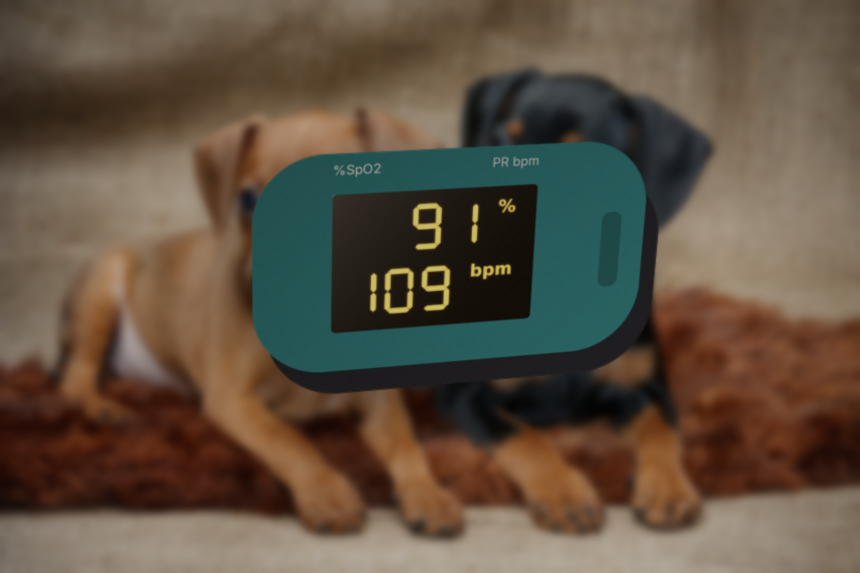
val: 109 (bpm)
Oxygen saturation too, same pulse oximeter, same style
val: 91 (%)
